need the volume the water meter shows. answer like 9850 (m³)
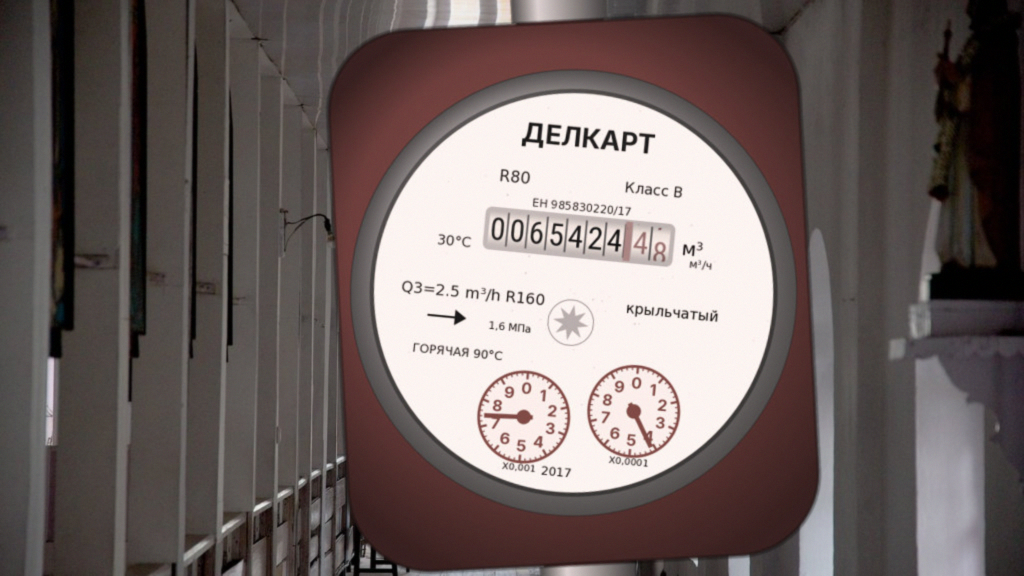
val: 65424.4774 (m³)
